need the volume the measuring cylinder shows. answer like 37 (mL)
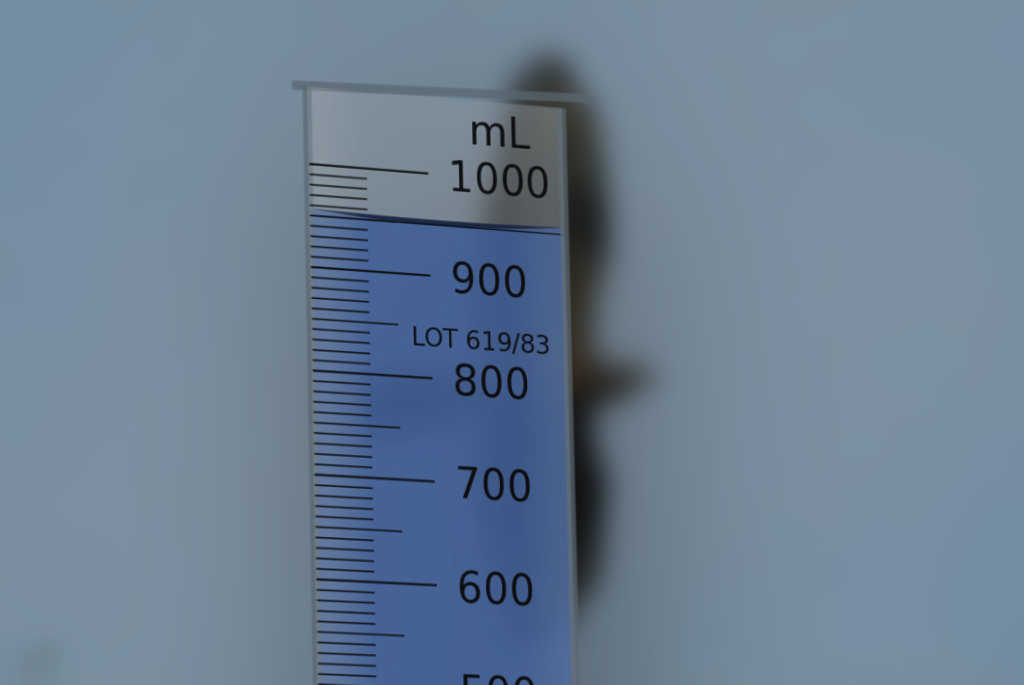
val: 950 (mL)
